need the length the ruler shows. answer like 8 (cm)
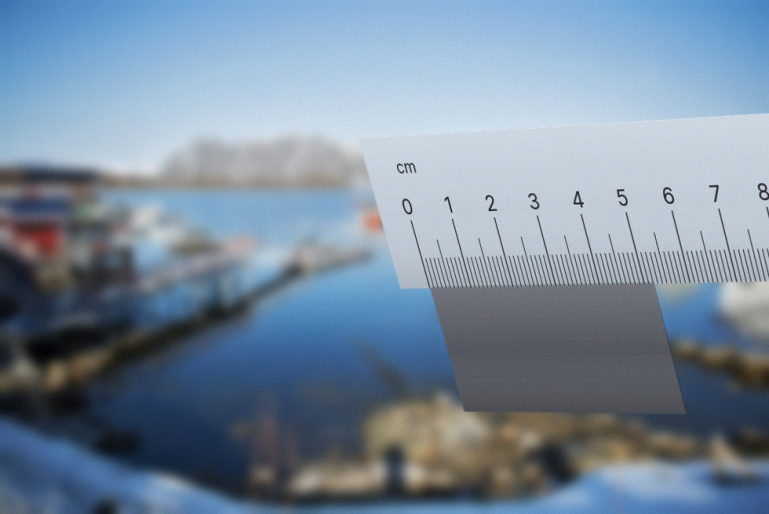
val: 5.2 (cm)
